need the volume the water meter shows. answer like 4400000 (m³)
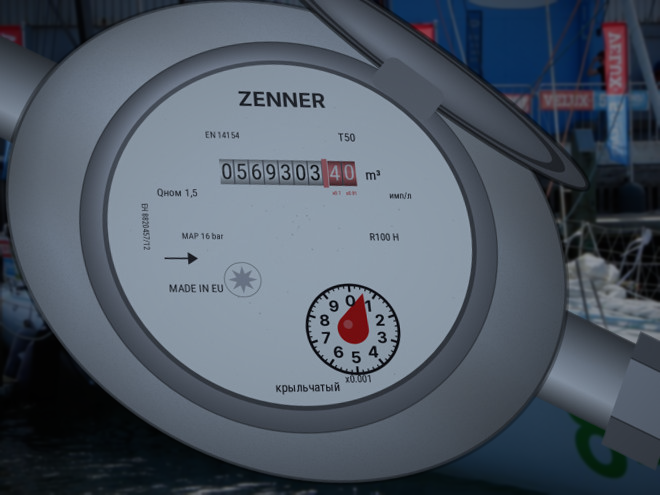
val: 569303.400 (m³)
